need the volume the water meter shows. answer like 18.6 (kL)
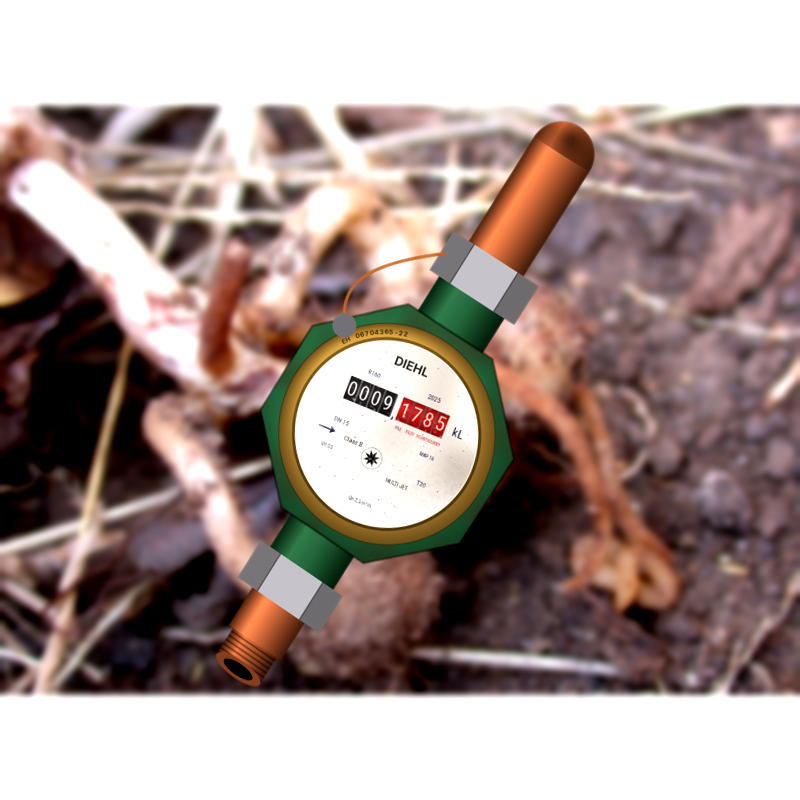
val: 9.1785 (kL)
